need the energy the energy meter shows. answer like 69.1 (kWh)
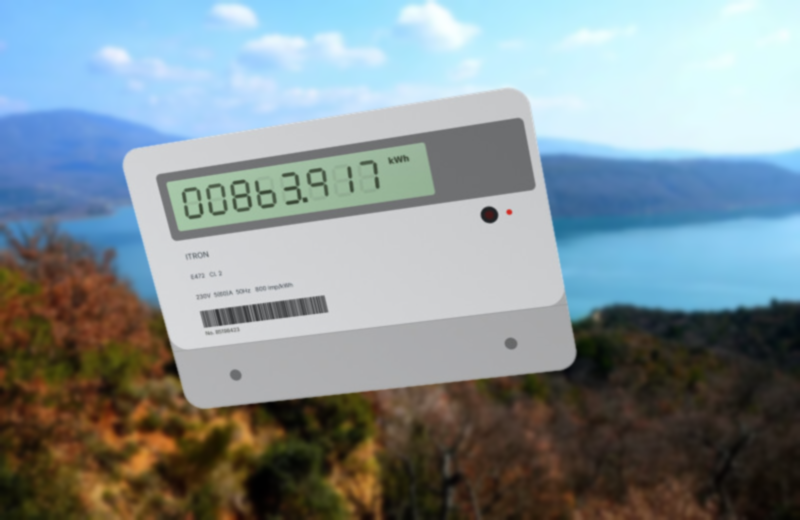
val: 863.917 (kWh)
